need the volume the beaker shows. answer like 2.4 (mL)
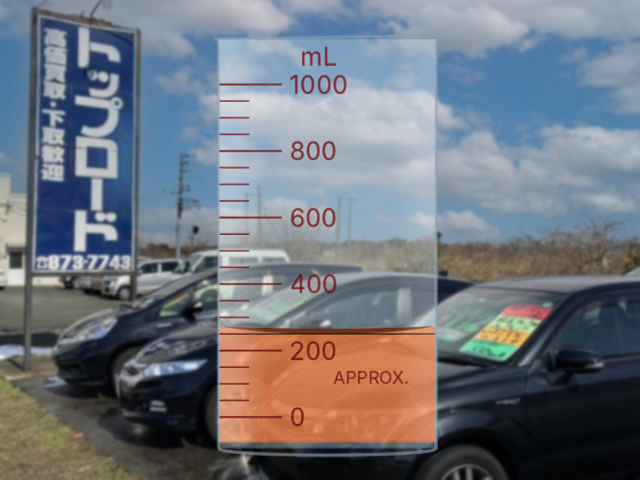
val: 250 (mL)
